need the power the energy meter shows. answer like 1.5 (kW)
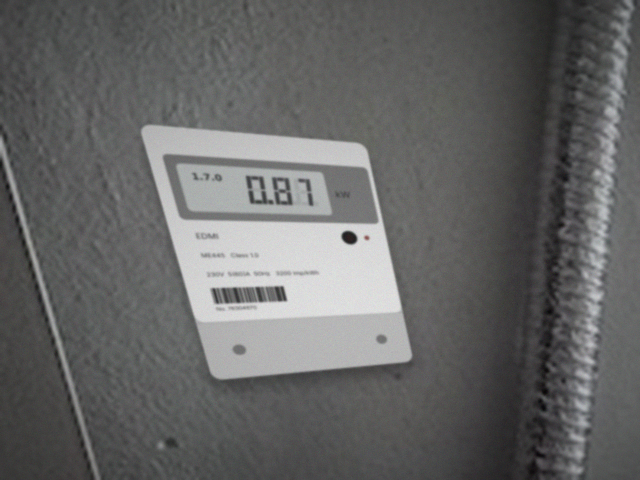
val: 0.87 (kW)
